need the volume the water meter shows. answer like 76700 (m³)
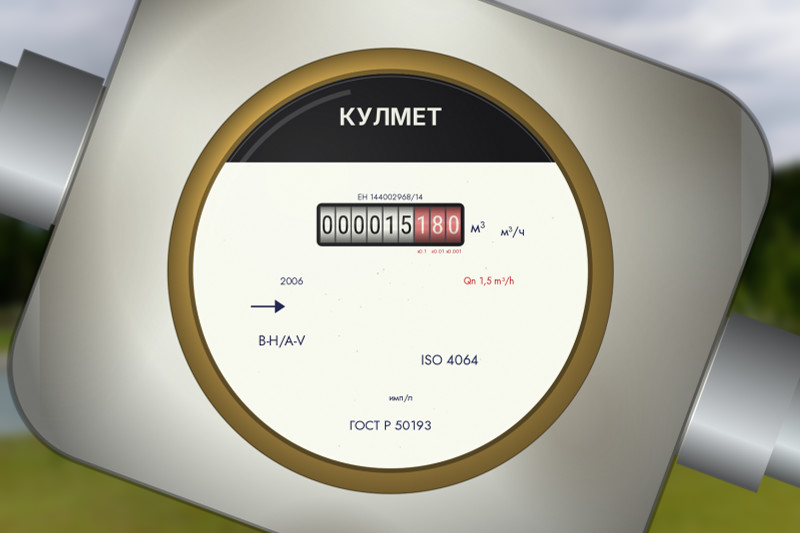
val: 15.180 (m³)
